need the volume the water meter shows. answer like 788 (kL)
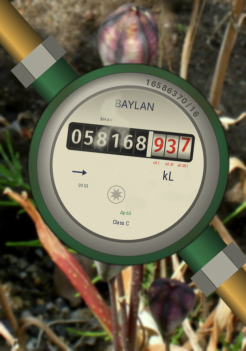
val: 58168.937 (kL)
